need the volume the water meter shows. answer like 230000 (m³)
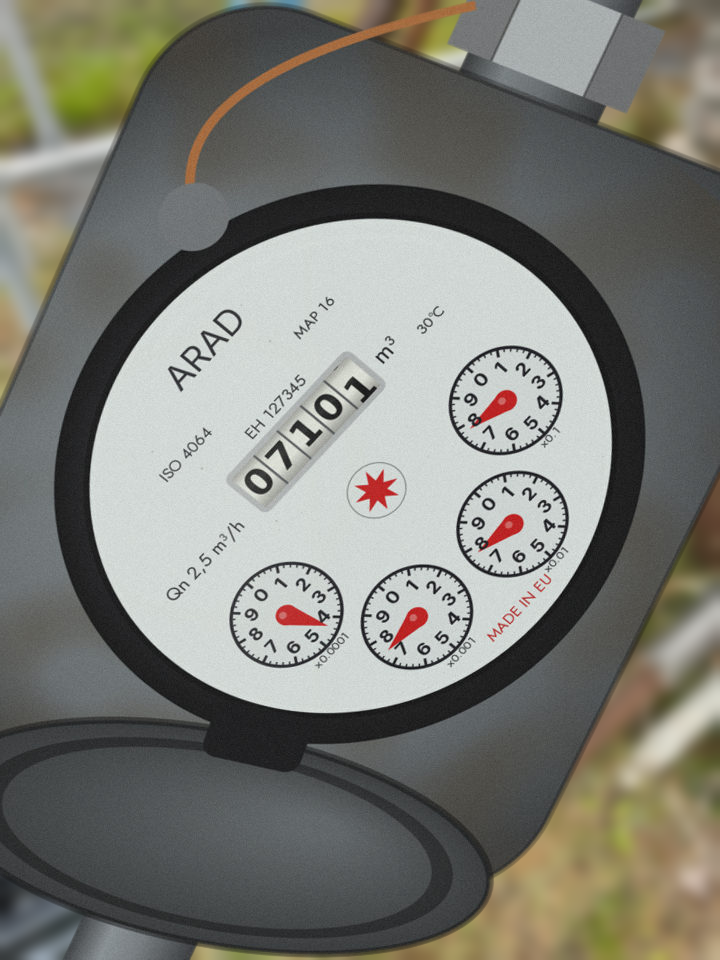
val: 7100.7774 (m³)
